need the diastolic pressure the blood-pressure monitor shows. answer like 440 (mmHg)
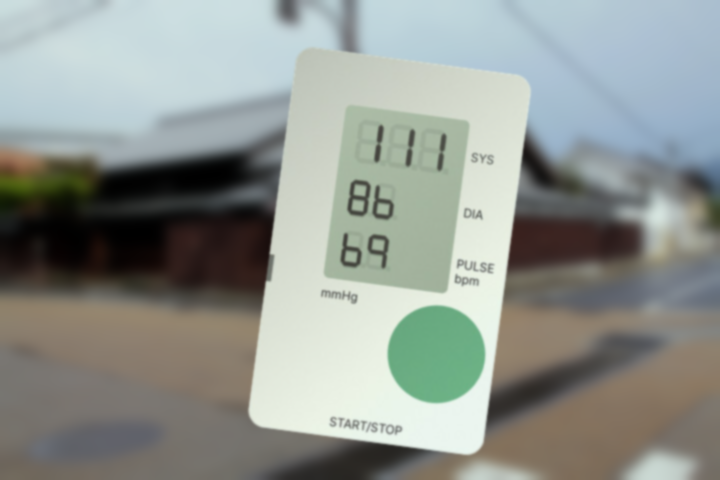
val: 86 (mmHg)
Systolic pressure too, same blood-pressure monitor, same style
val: 111 (mmHg)
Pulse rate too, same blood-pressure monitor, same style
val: 69 (bpm)
